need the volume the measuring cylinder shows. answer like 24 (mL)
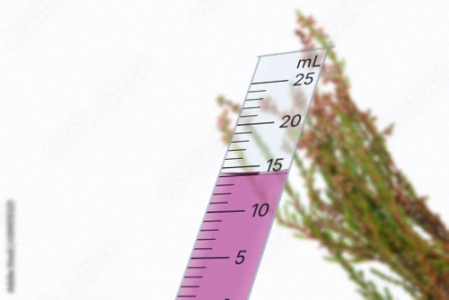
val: 14 (mL)
